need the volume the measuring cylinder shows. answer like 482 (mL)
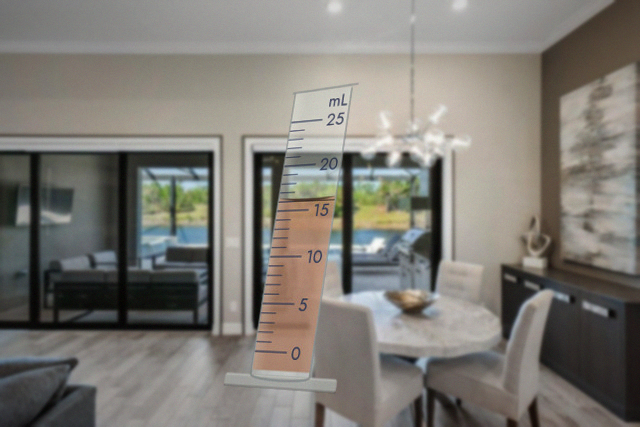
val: 16 (mL)
